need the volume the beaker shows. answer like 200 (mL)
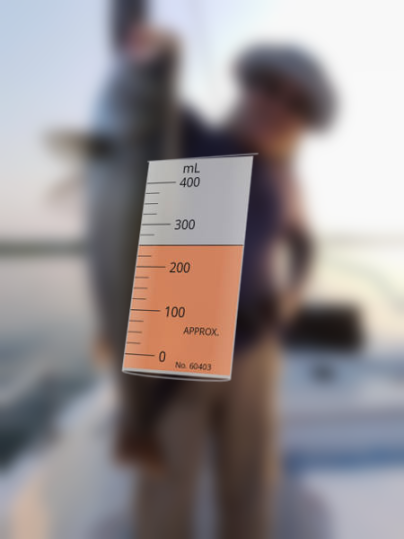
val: 250 (mL)
